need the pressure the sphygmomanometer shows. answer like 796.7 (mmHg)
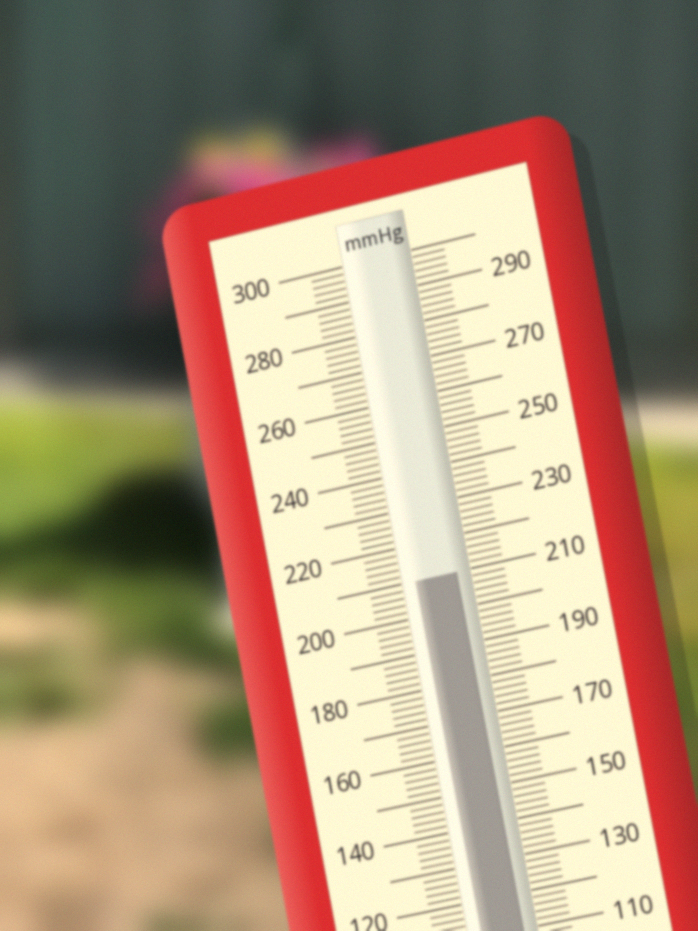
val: 210 (mmHg)
